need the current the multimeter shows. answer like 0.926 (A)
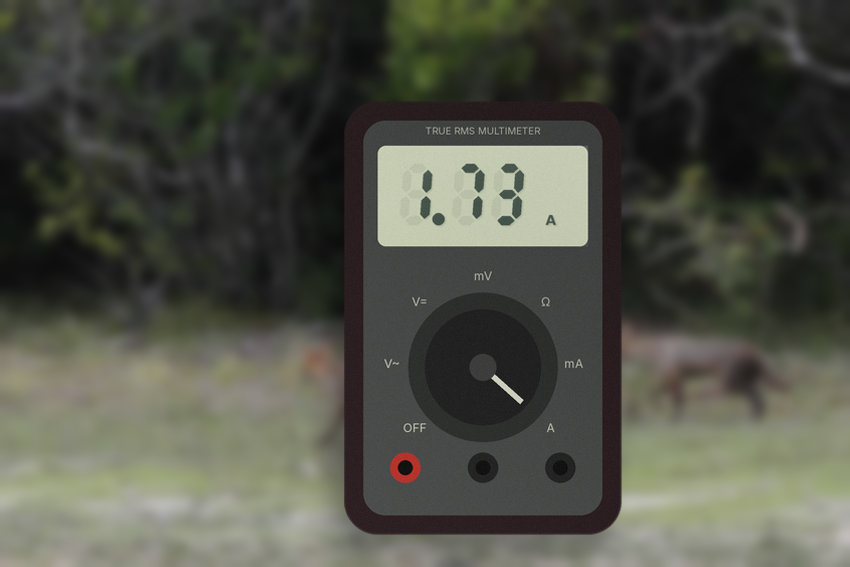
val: 1.73 (A)
